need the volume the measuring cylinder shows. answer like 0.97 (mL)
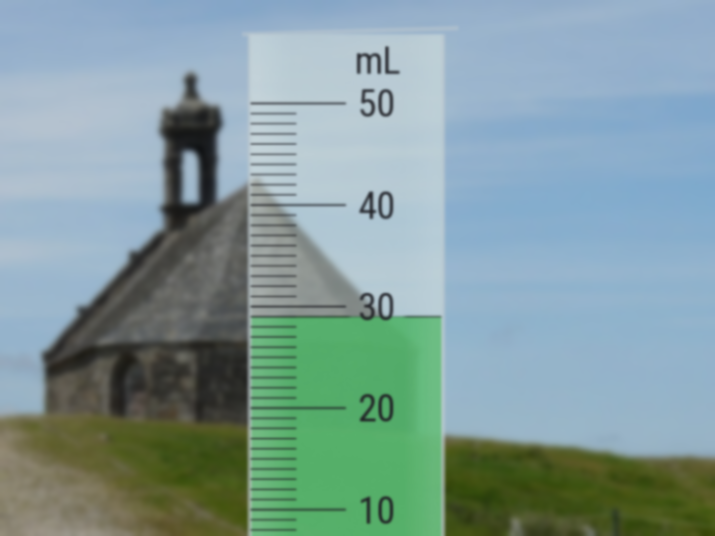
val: 29 (mL)
